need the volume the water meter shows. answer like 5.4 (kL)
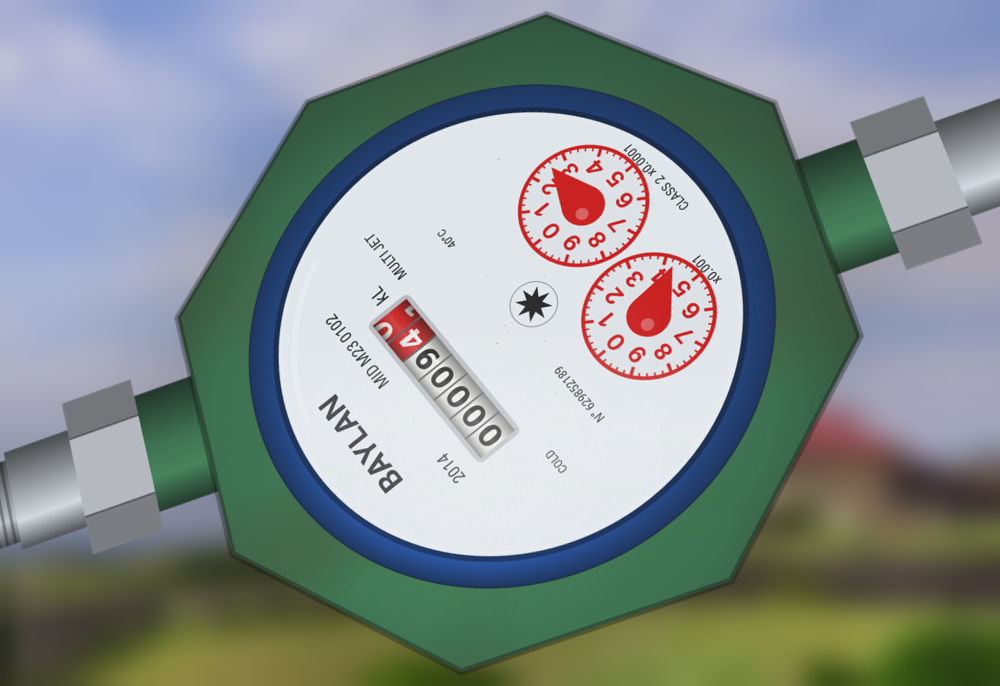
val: 9.4042 (kL)
